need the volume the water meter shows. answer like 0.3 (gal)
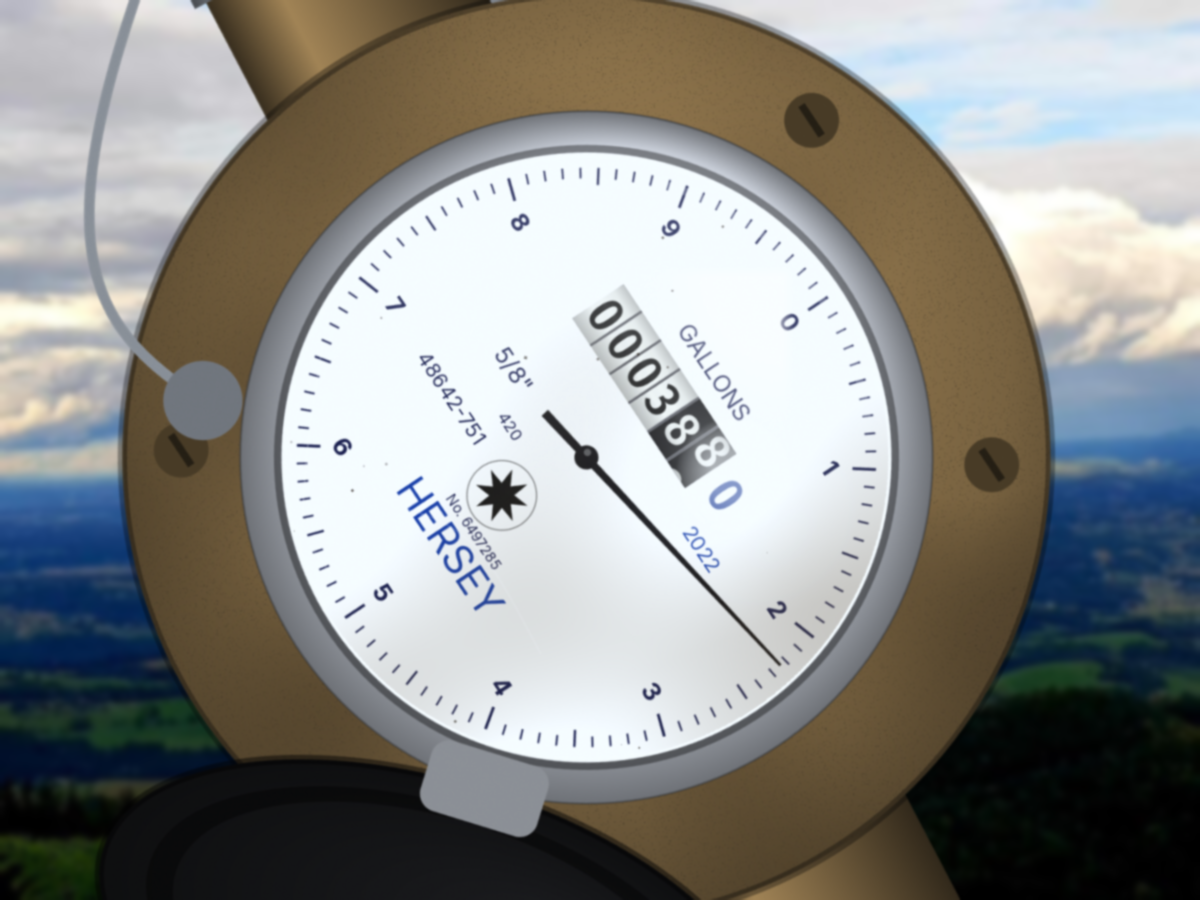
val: 3882.2 (gal)
